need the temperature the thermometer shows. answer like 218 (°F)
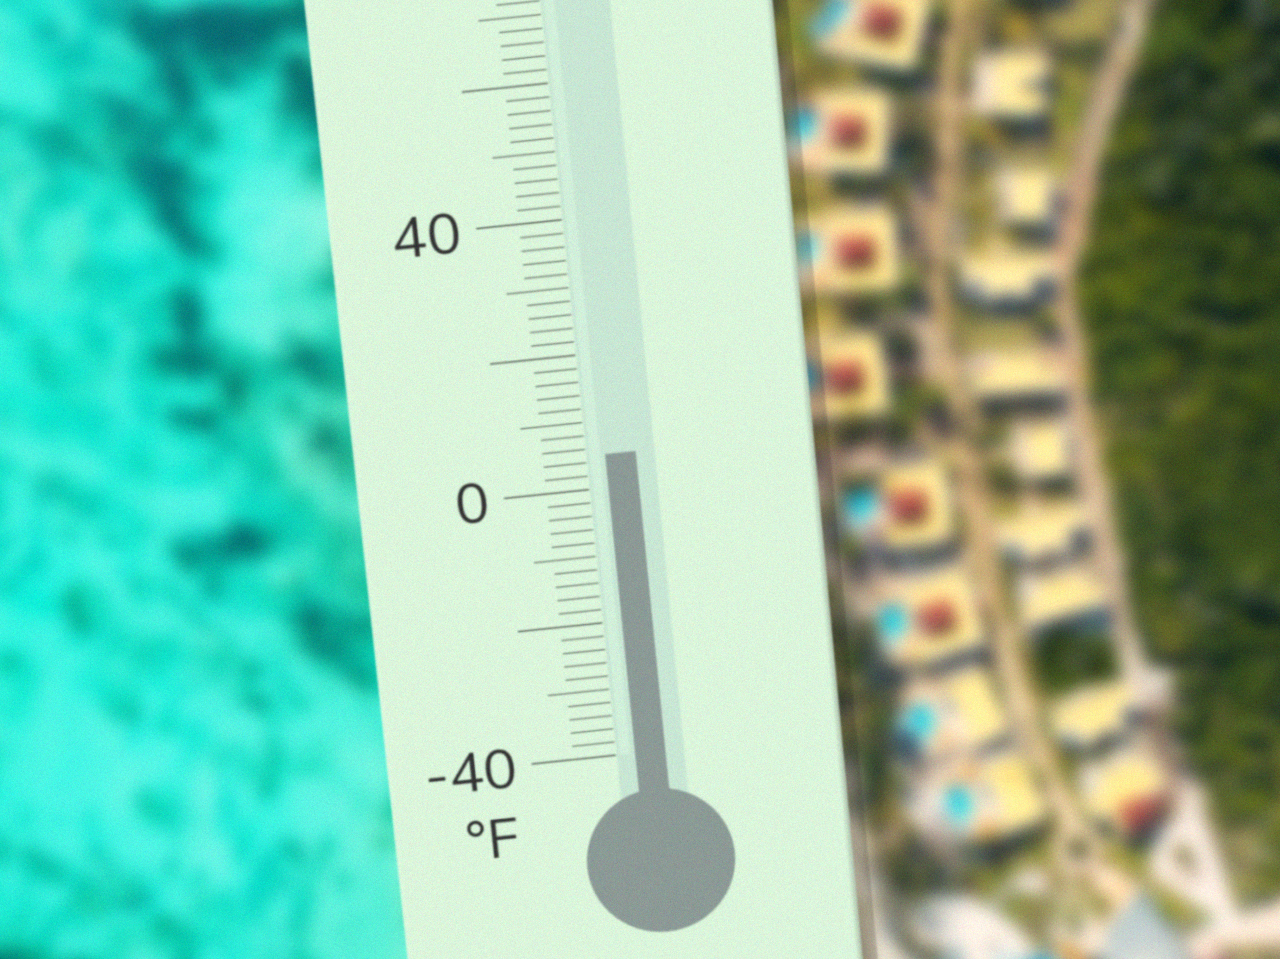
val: 5 (°F)
